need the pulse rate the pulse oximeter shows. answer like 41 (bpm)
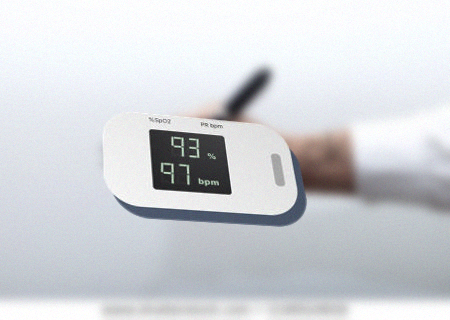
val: 97 (bpm)
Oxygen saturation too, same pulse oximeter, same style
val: 93 (%)
